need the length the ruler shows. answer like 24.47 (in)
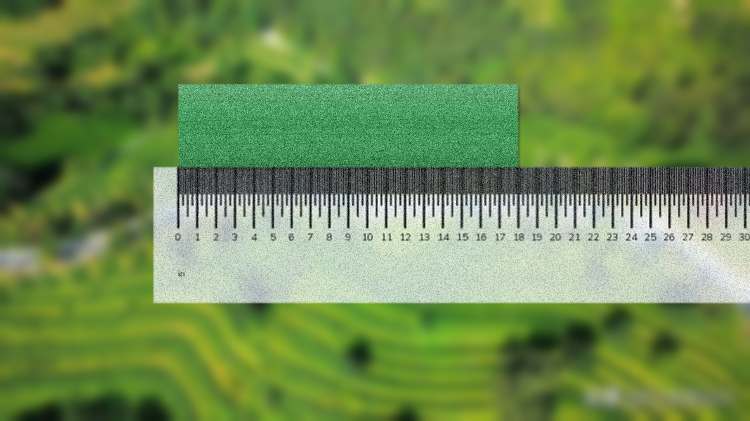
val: 18 (in)
